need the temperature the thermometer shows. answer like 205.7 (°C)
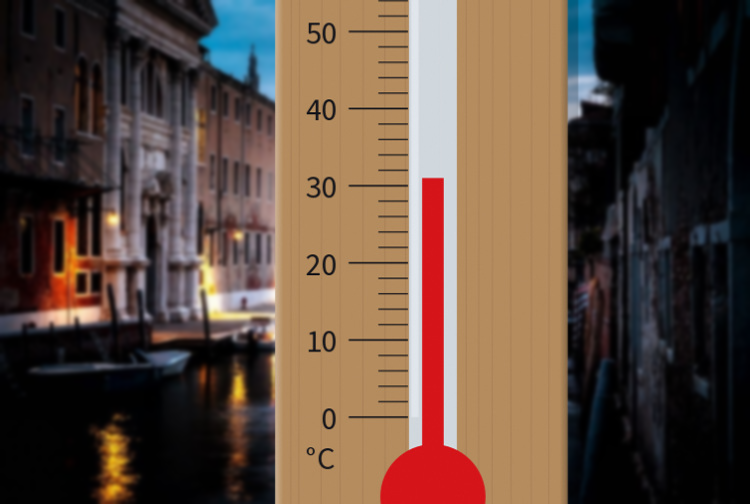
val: 31 (°C)
